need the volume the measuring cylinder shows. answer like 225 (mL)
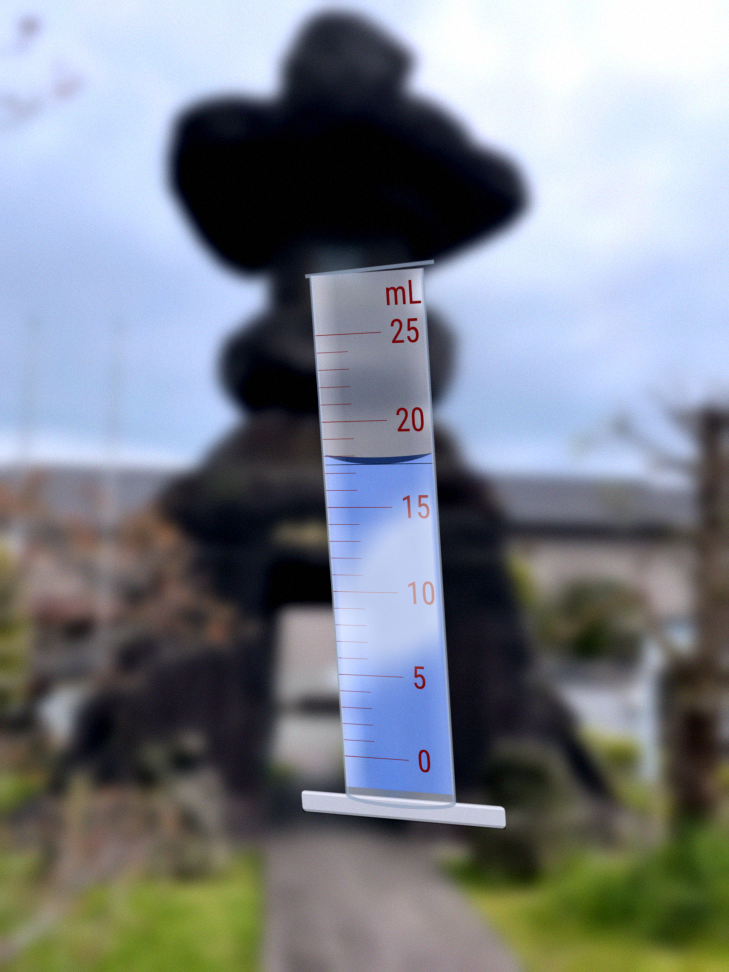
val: 17.5 (mL)
